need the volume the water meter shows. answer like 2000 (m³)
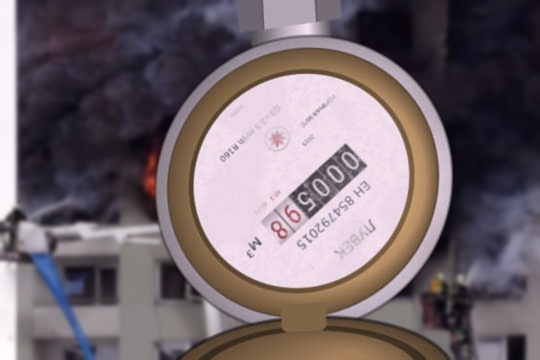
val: 5.98 (m³)
